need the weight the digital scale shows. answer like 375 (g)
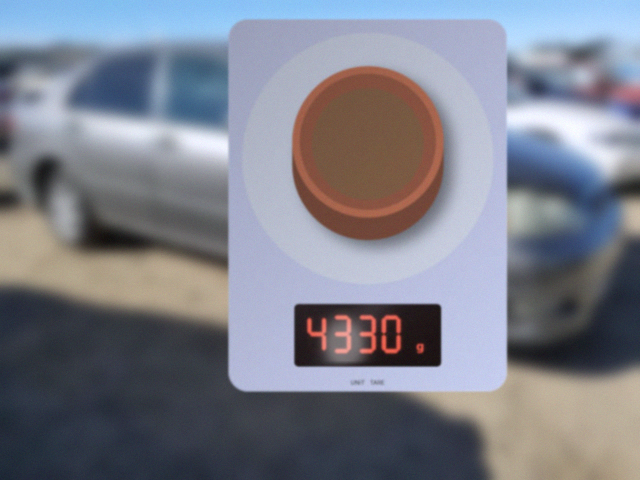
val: 4330 (g)
